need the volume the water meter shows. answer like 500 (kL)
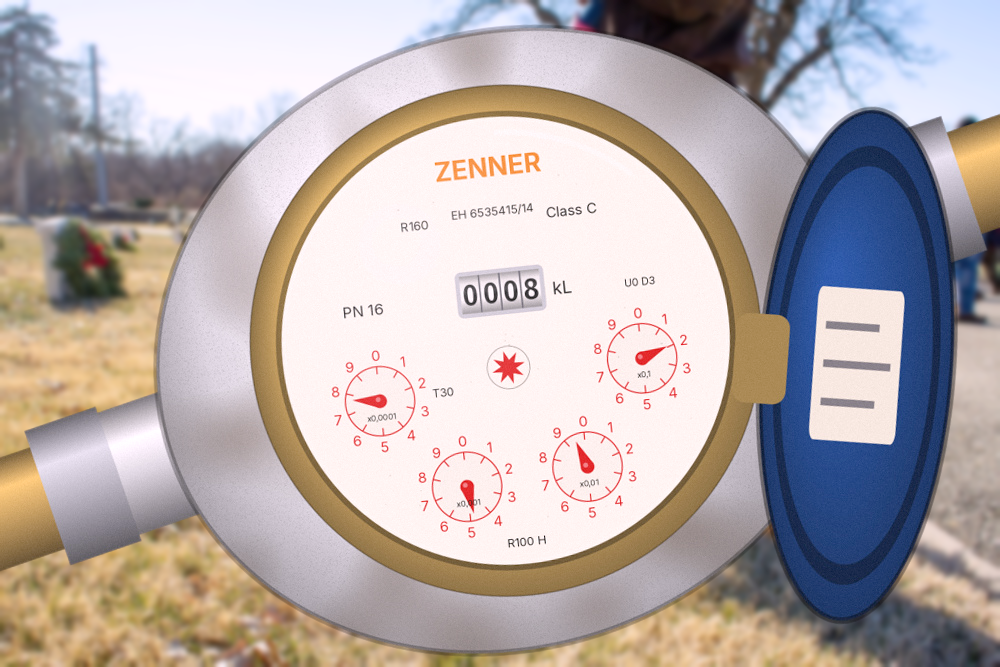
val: 8.1947 (kL)
